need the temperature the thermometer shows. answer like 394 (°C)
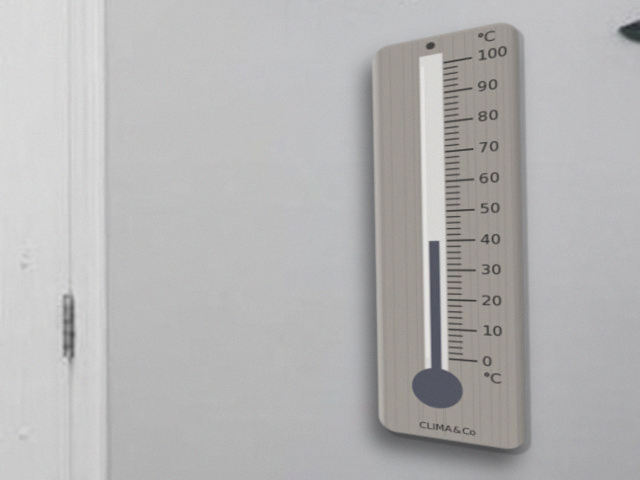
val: 40 (°C)
